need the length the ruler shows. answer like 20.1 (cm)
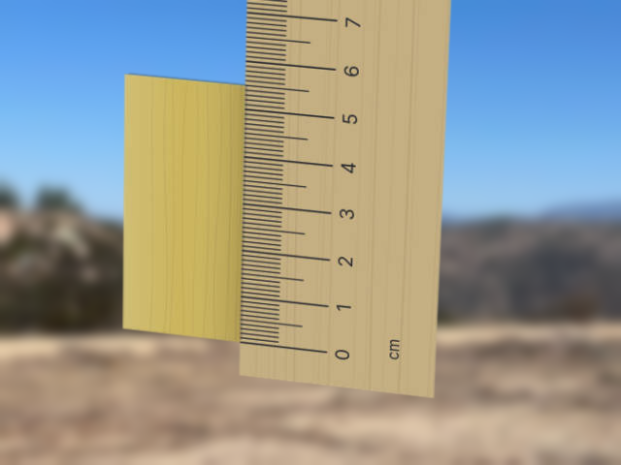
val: 5.5 (cm)
